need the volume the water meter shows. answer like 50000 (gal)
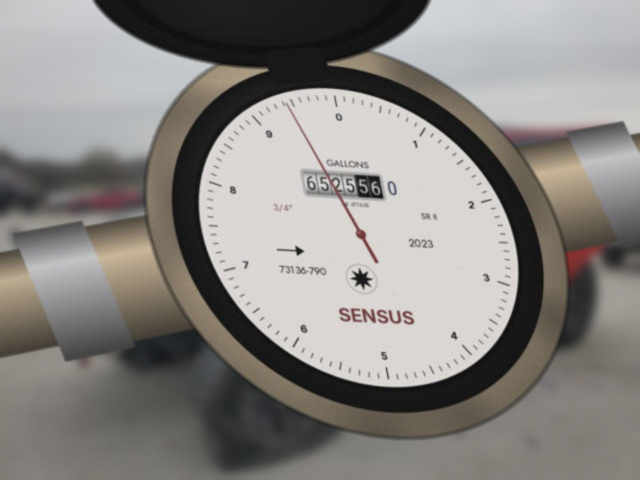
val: 6525559.4 (gal)
